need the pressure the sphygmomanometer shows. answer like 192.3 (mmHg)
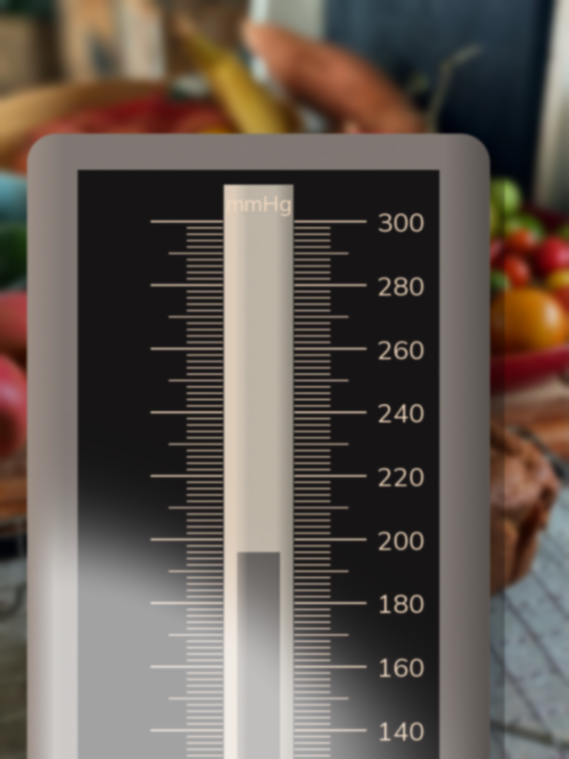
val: 196 (mmHg)
